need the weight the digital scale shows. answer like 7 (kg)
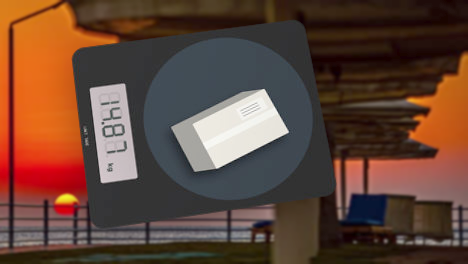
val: 14.87 (kg)
